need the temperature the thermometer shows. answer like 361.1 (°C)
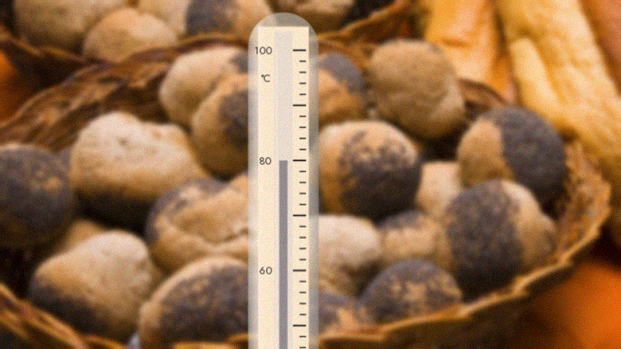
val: 80 (°C)
